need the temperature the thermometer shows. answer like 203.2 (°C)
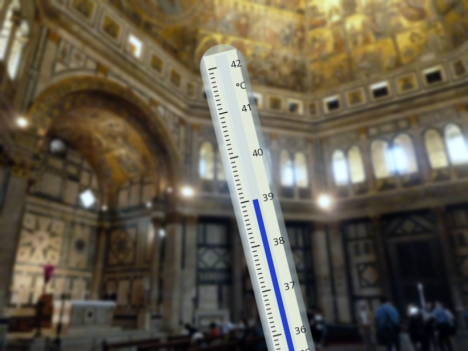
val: 39 (°C)
